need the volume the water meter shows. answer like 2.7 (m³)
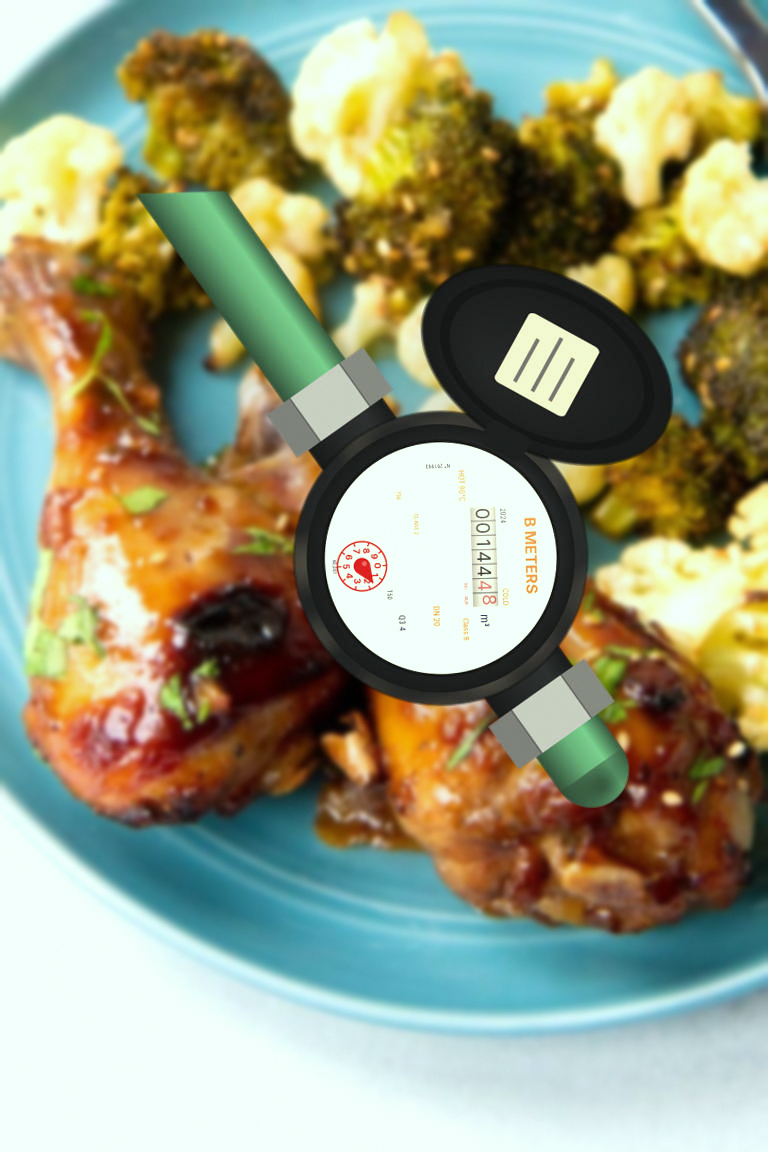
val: 144.481 (m³)
